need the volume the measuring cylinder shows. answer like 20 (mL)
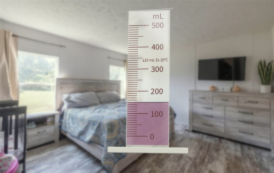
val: 150 (mL)
